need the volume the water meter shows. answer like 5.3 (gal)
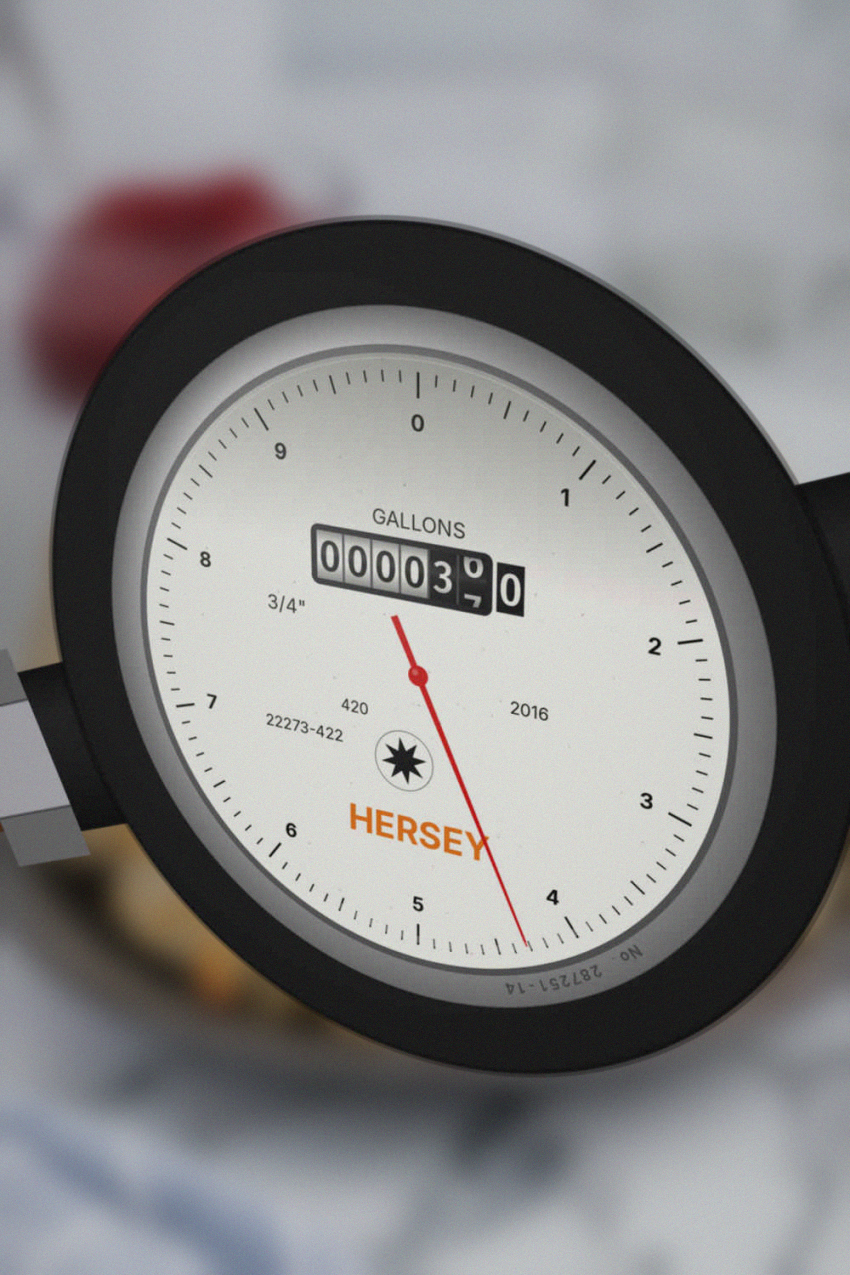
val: 364.3 (gal)
